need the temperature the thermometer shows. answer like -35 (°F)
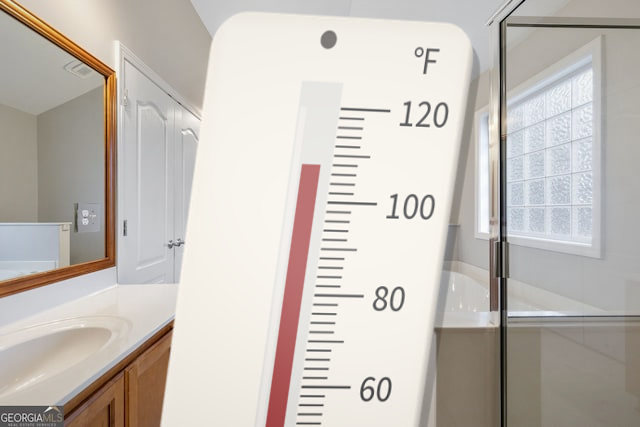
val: 108 (°F)
